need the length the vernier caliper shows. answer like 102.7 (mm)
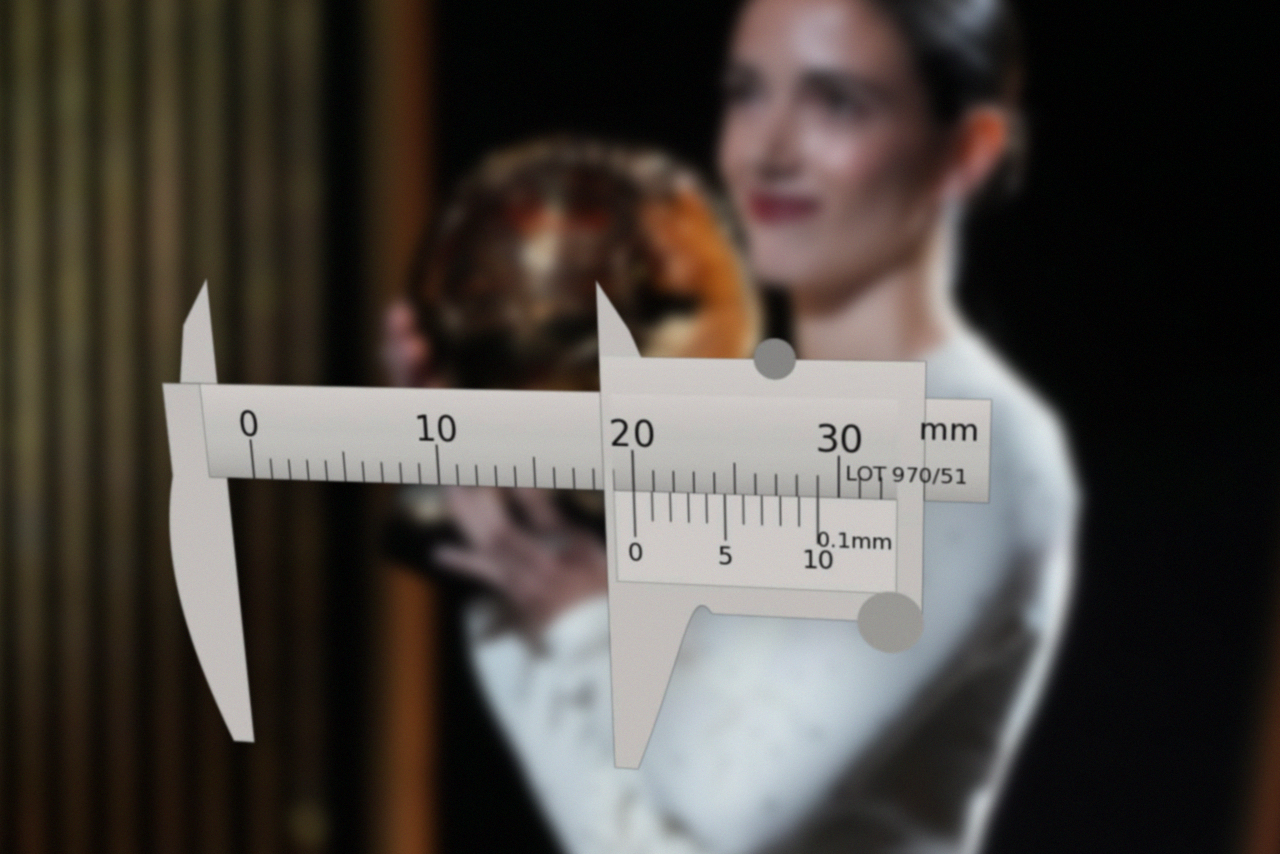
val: 20.0 (mm)
